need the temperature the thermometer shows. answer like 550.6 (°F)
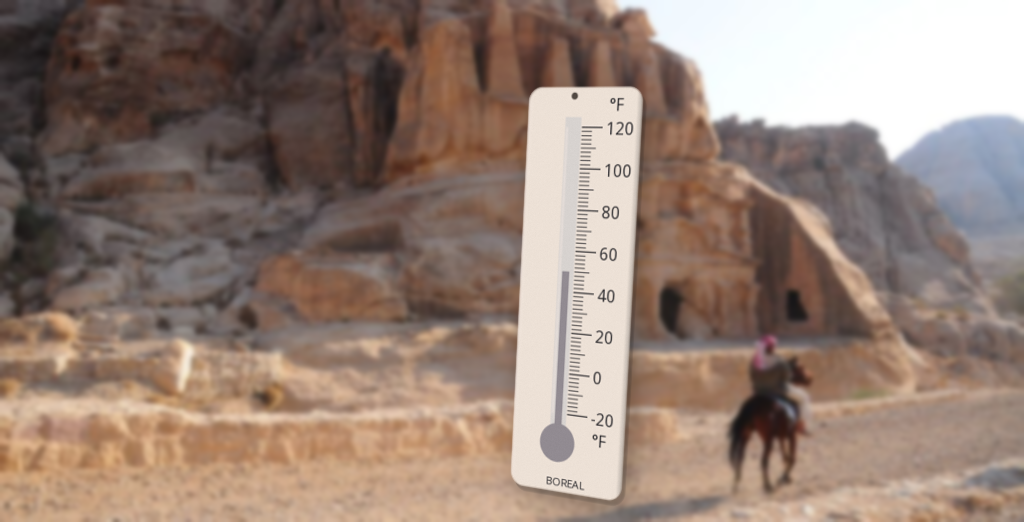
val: 50 (°F)
